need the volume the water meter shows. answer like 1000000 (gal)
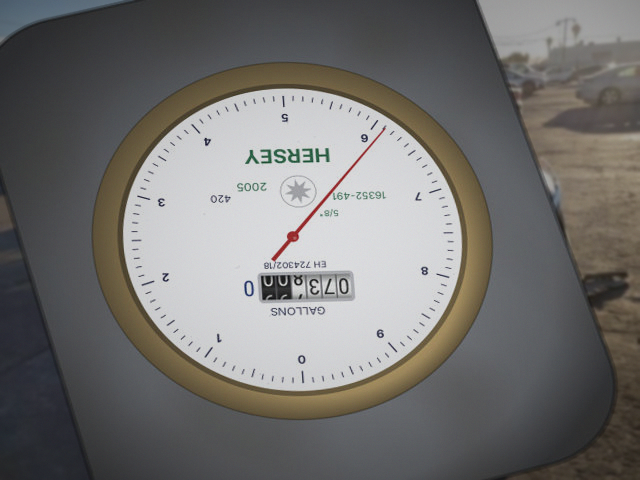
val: 737996.1 (gal)
